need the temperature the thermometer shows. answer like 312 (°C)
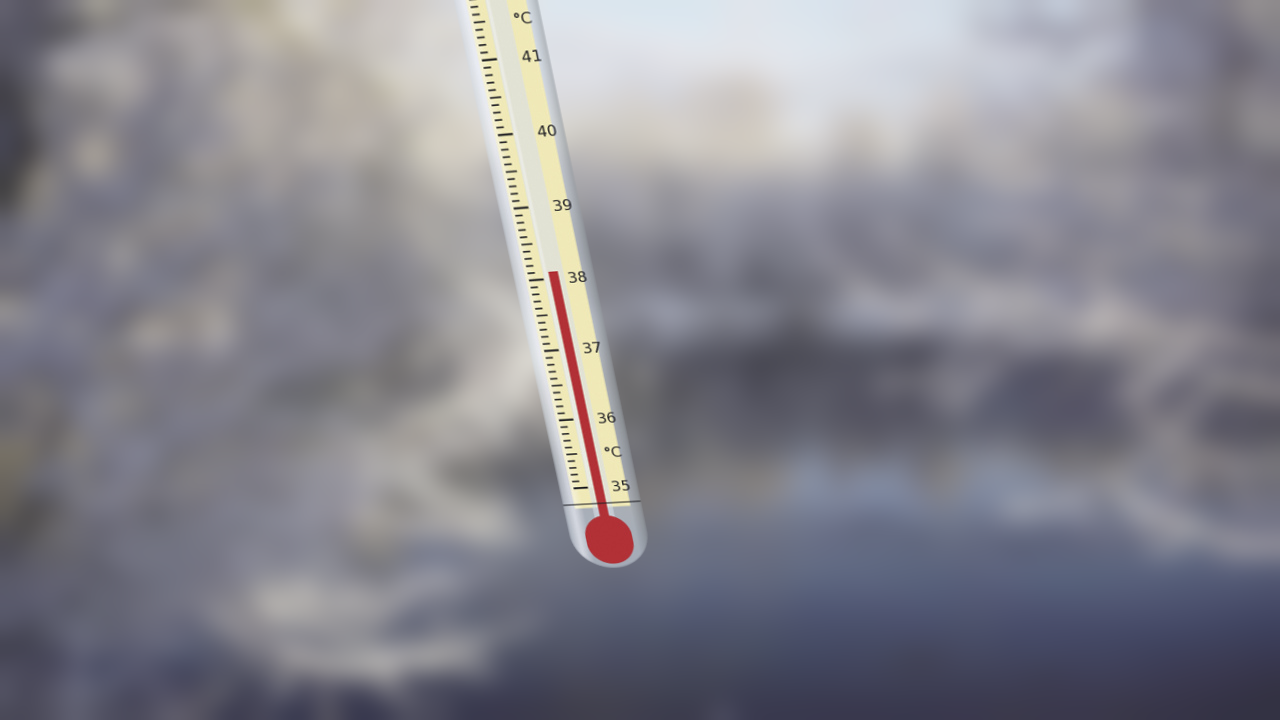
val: 38.1 (°C)
